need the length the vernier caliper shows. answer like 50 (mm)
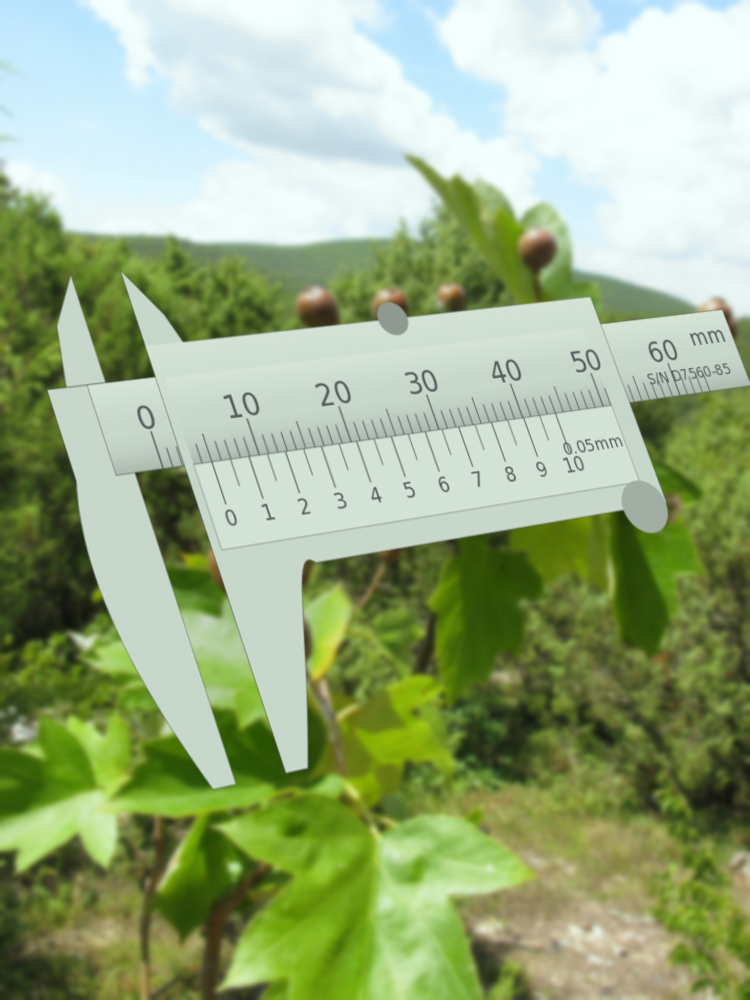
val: 5.0 (mm)
